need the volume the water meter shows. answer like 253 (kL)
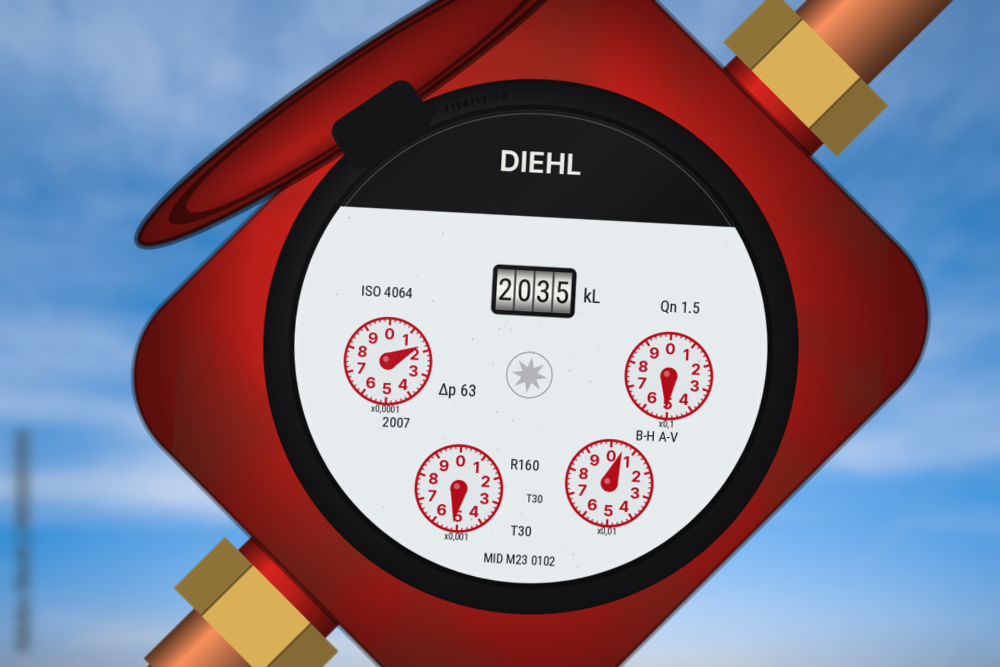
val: 2035.5051 (kL)
